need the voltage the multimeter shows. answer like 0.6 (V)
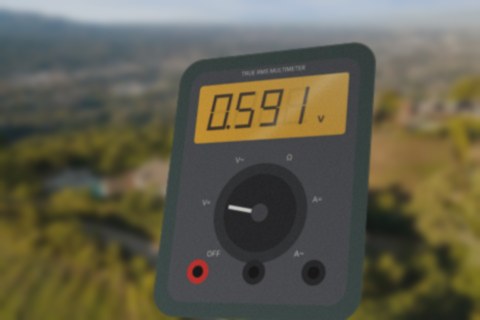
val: 0.591 (V)
